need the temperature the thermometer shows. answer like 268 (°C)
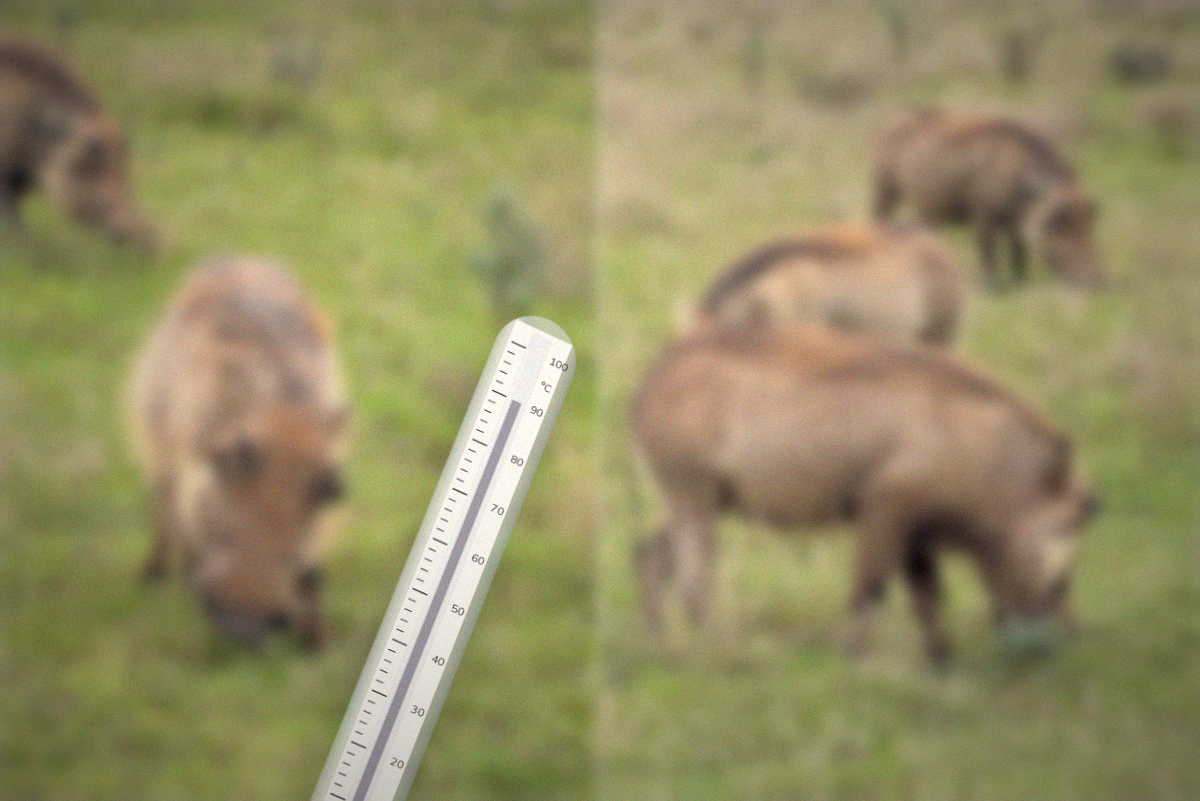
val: 90 (°C)
